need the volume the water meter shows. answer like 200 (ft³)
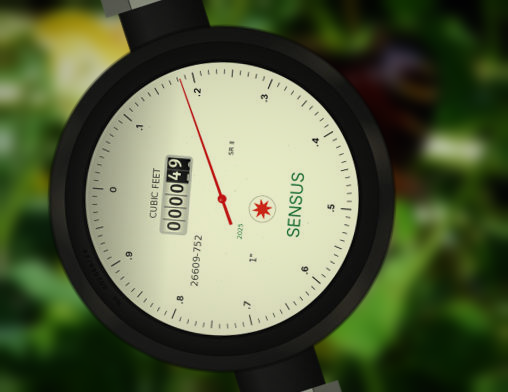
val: 49.18 (ft³)
